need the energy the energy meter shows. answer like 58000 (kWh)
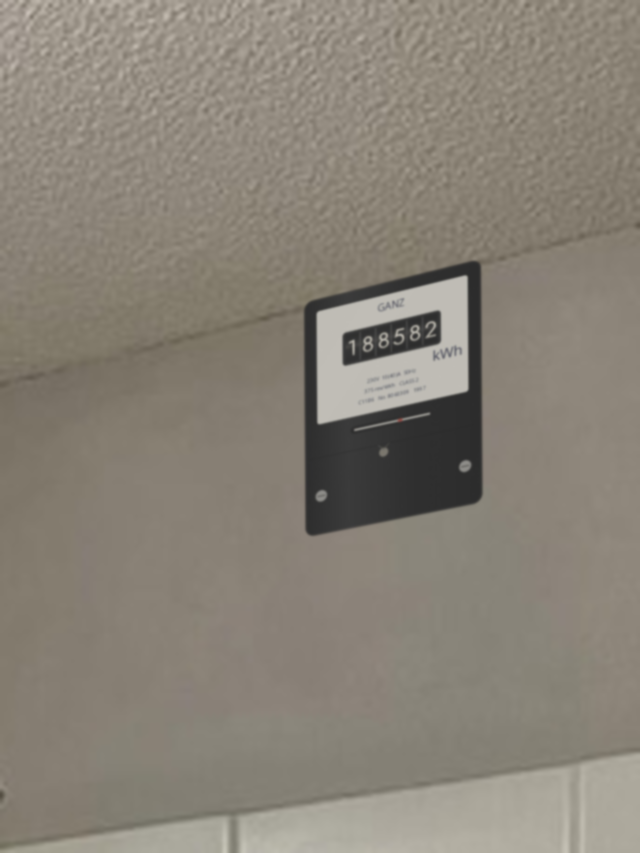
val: 188582 (kWh)
